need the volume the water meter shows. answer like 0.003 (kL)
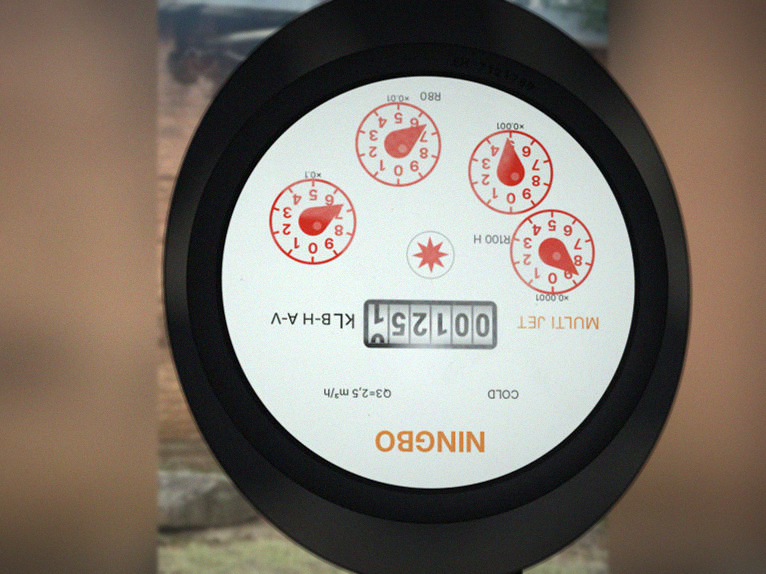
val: 1250.6648 (kL)
